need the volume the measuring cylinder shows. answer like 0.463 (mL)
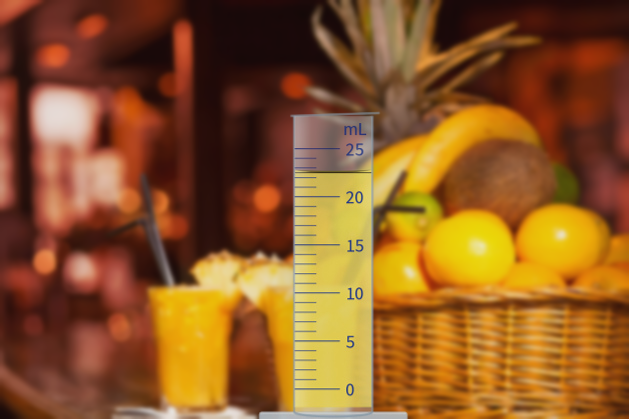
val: 22.5 (mL)
